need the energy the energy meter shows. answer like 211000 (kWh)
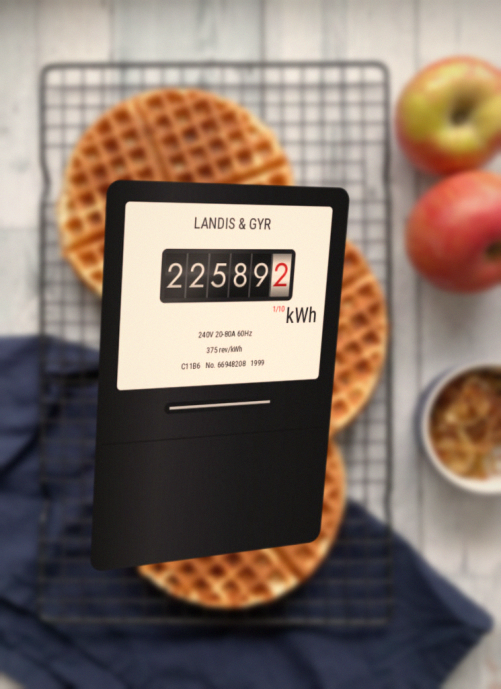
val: 22589.2 (kWh)
